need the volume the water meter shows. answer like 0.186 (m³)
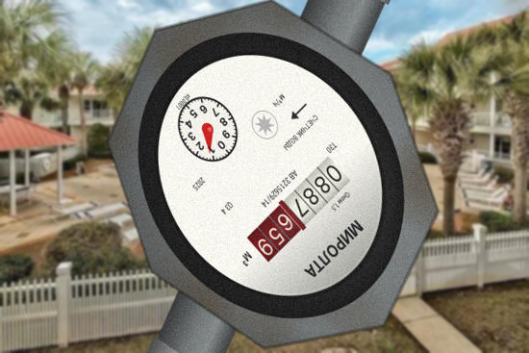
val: 887.6591 (m³)
